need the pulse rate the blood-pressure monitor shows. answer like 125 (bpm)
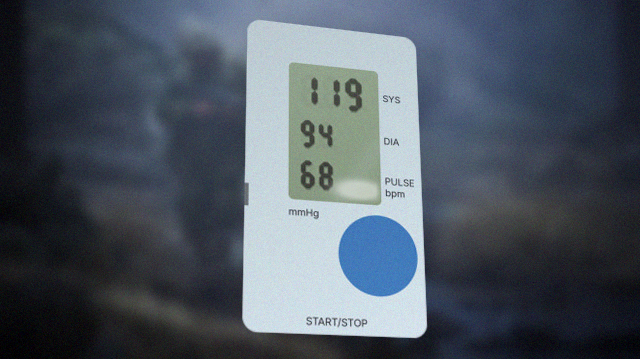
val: 68 (bpm)
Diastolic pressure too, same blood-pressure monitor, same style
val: 94 (mmHg)
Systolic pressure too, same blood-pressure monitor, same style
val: 119 (mmHg)
